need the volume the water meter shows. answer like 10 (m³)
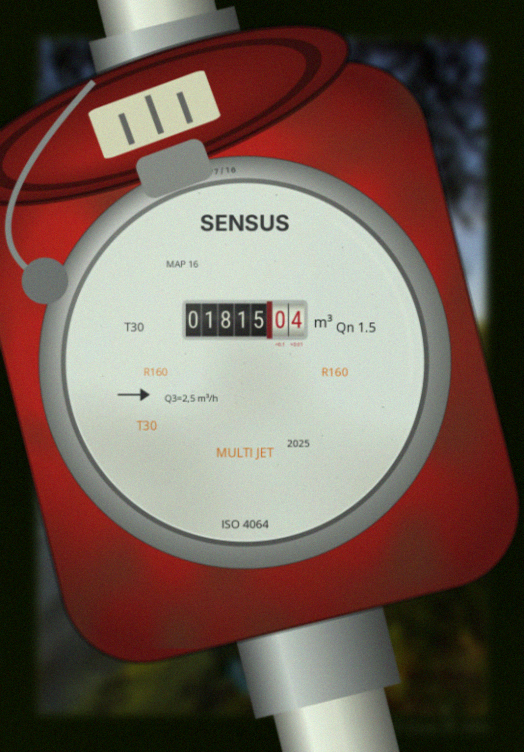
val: 1815.04 (m³)
